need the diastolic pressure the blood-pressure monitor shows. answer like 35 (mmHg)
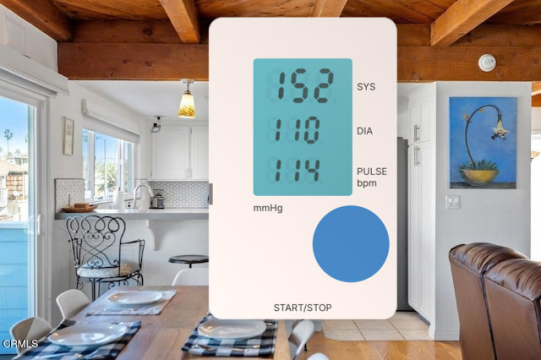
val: 110 (mmHg)
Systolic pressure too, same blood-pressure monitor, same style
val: 152 (mmHg)
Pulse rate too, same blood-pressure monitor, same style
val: 114 (bpm)
